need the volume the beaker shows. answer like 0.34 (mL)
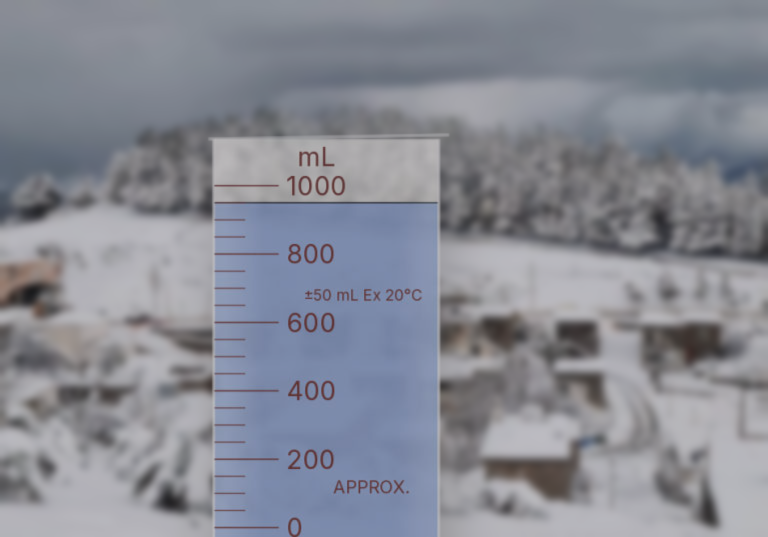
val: 950 (mL)
